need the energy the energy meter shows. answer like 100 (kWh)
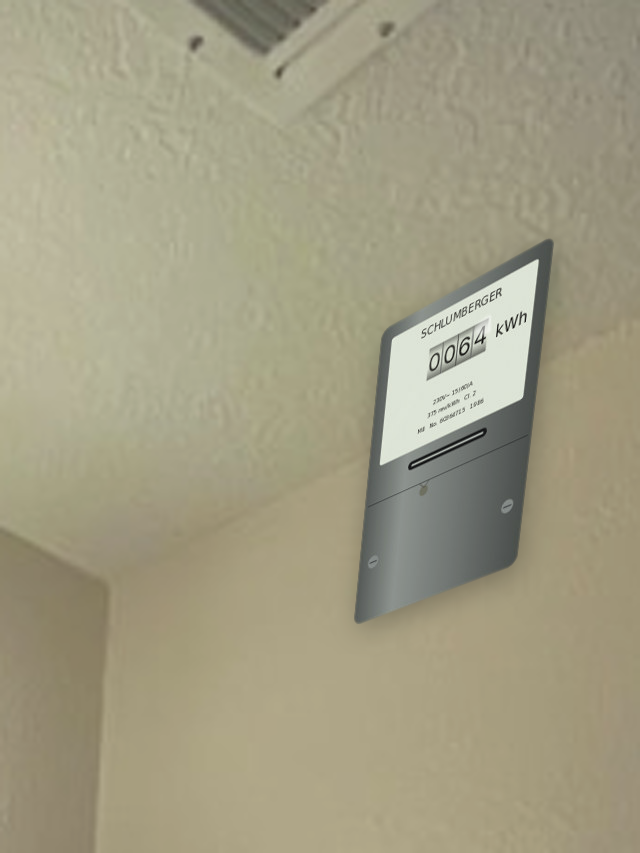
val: 64 (kWh)
